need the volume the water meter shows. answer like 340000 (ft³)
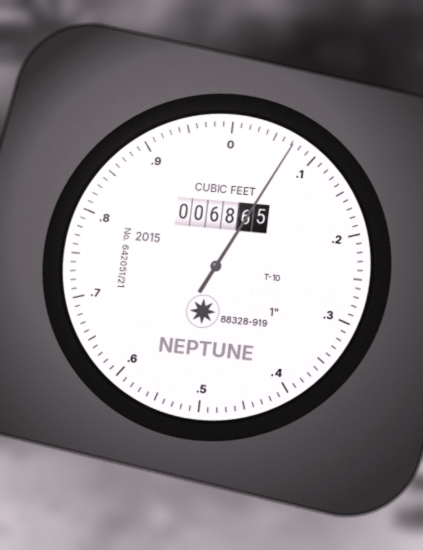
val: 6865.07 (ft³)
